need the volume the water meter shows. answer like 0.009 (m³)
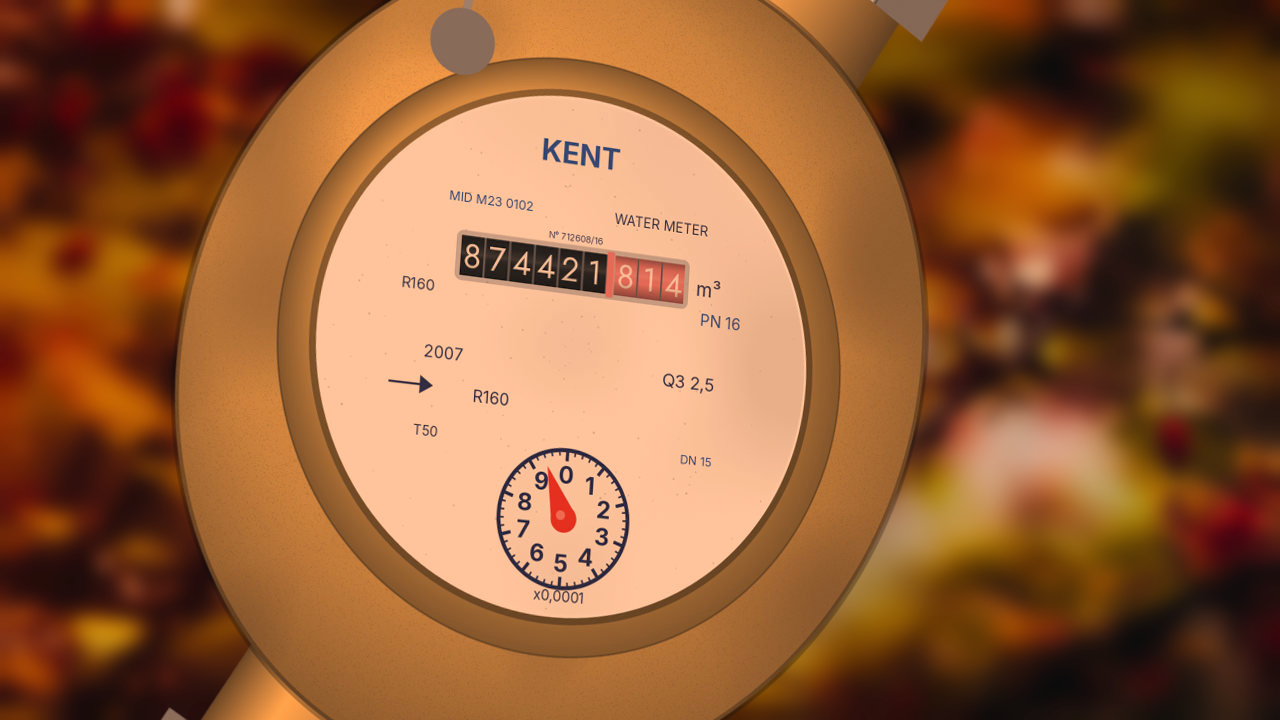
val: 874421.8139 (m³)
